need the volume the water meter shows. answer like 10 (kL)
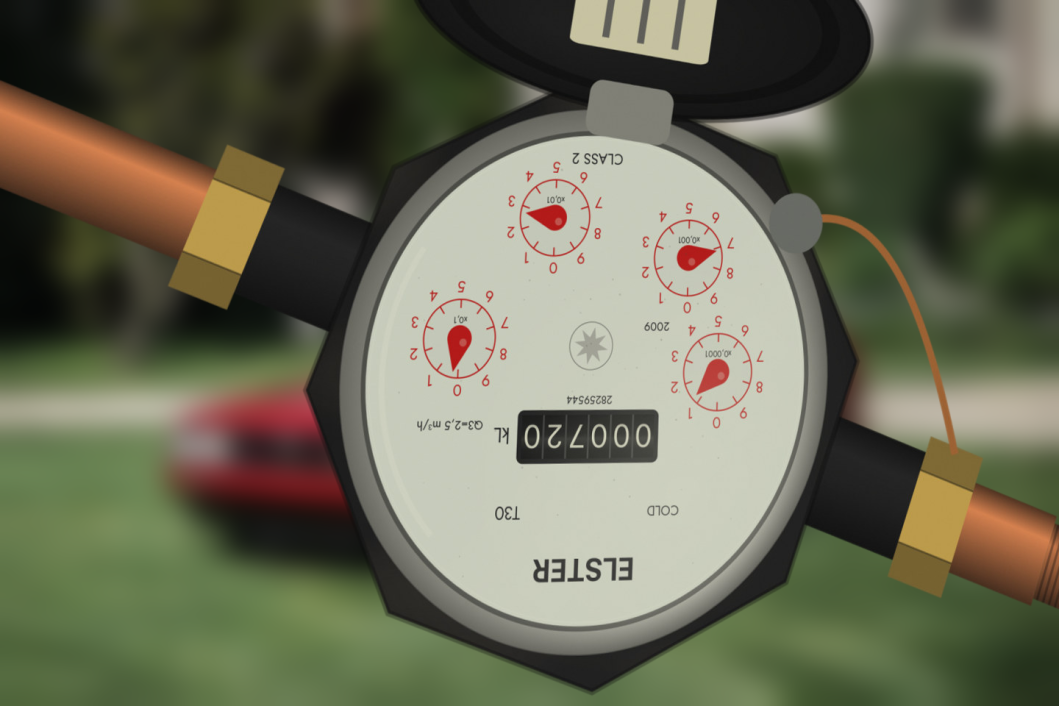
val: 720.0271 (kL)
